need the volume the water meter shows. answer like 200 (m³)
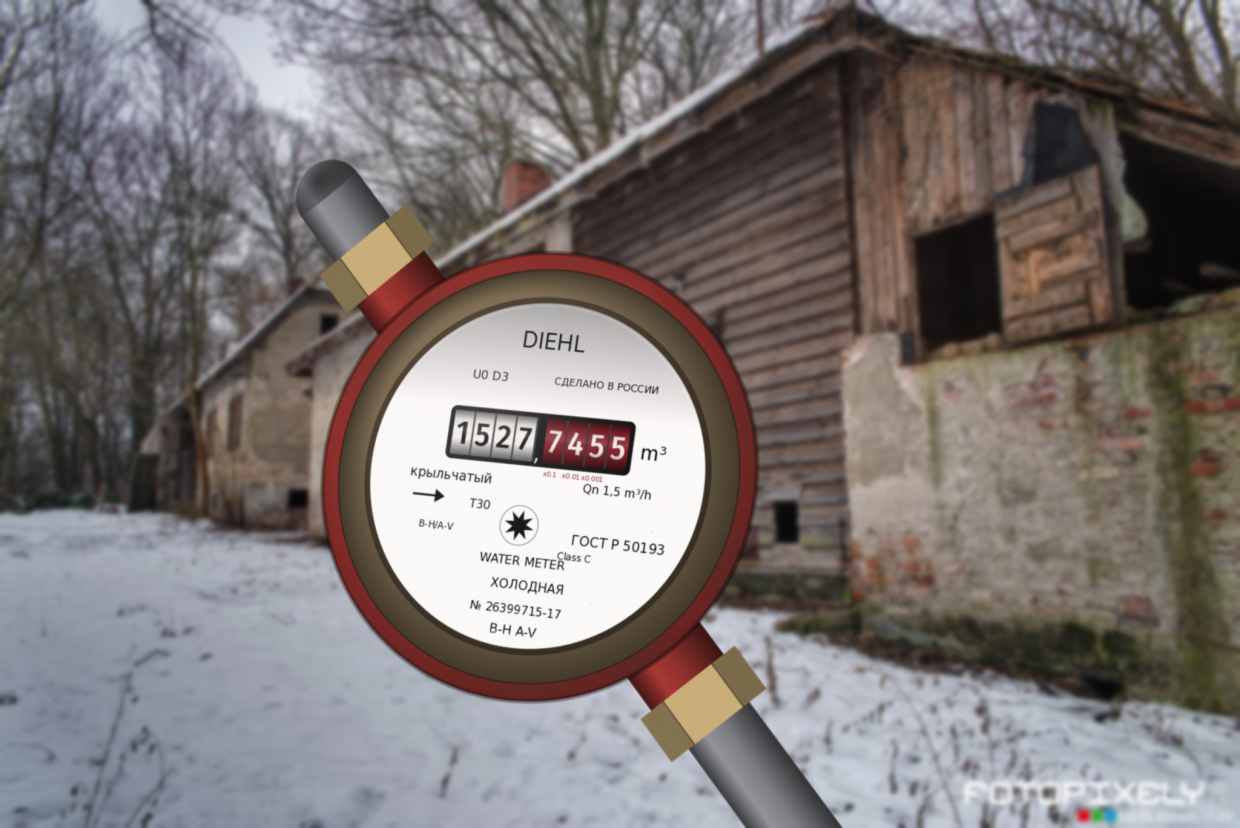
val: 1527.7455 (m³)
